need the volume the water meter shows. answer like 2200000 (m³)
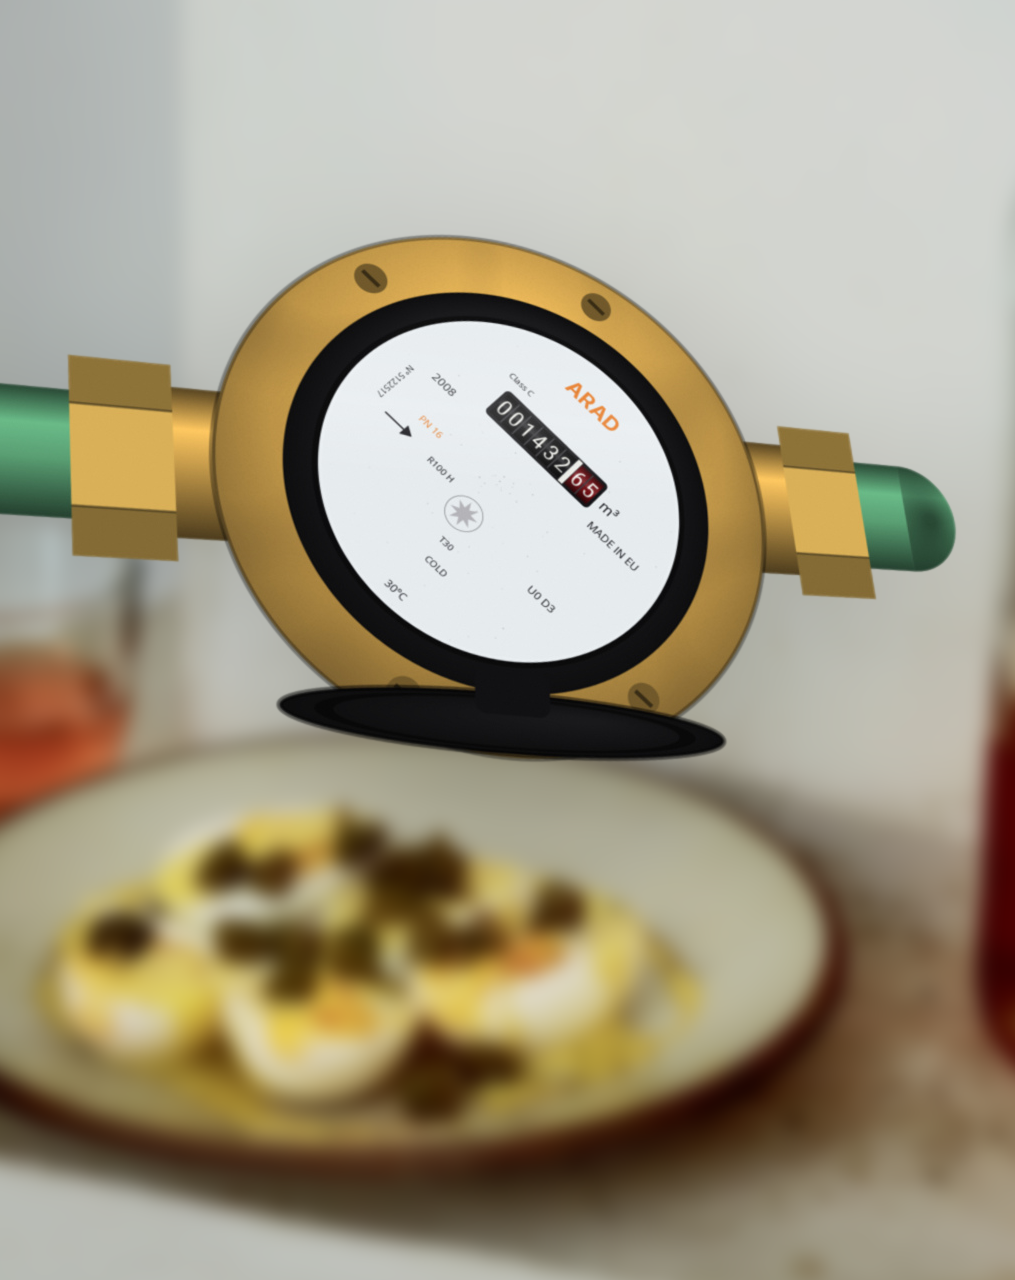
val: 1432.65 (m³)
